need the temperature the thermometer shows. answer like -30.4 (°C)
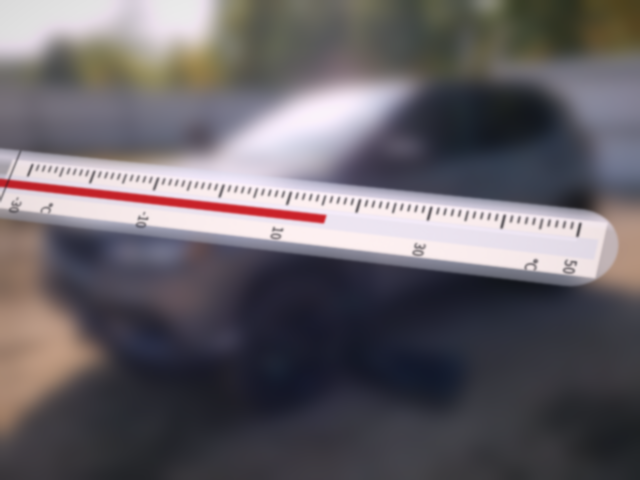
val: 16 (°C)
